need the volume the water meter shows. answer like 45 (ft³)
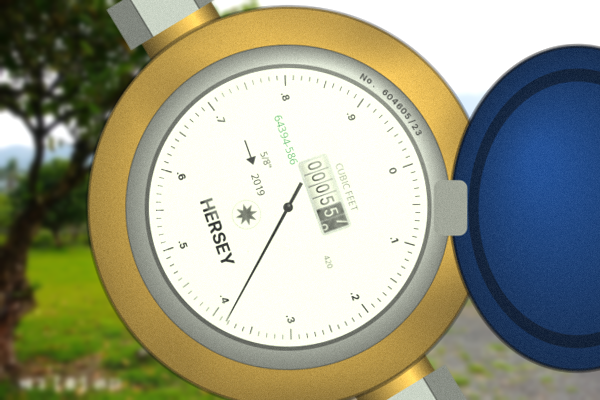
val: 557.38 (ft³)
